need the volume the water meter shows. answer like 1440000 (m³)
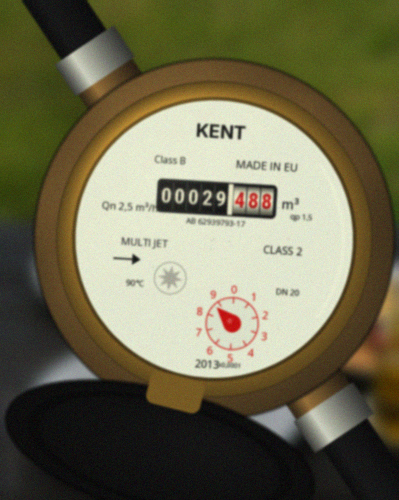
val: 29.4888 (m³)
